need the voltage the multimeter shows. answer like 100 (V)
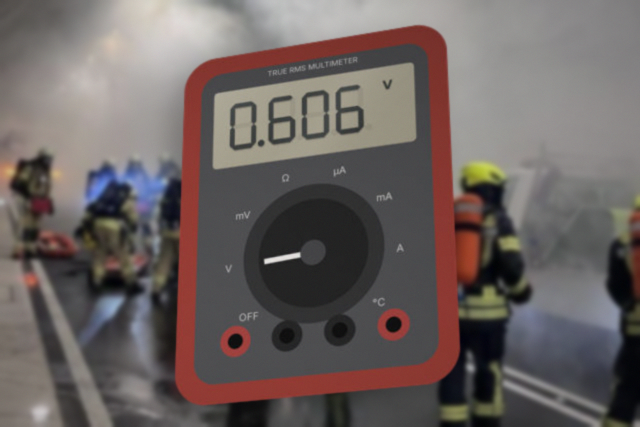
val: 0.606 (V)
